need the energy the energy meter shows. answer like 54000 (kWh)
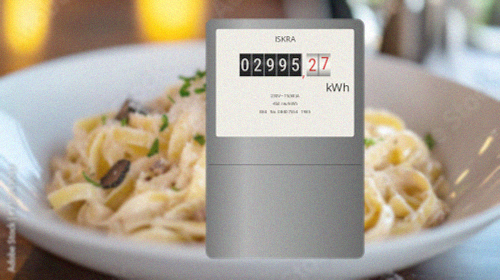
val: 2995.27 (kWh)
